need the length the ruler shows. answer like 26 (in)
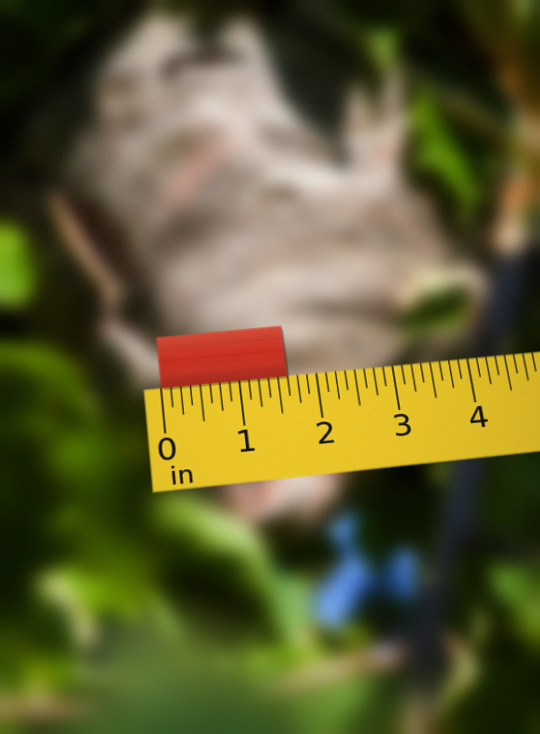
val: 1.625 (in)
